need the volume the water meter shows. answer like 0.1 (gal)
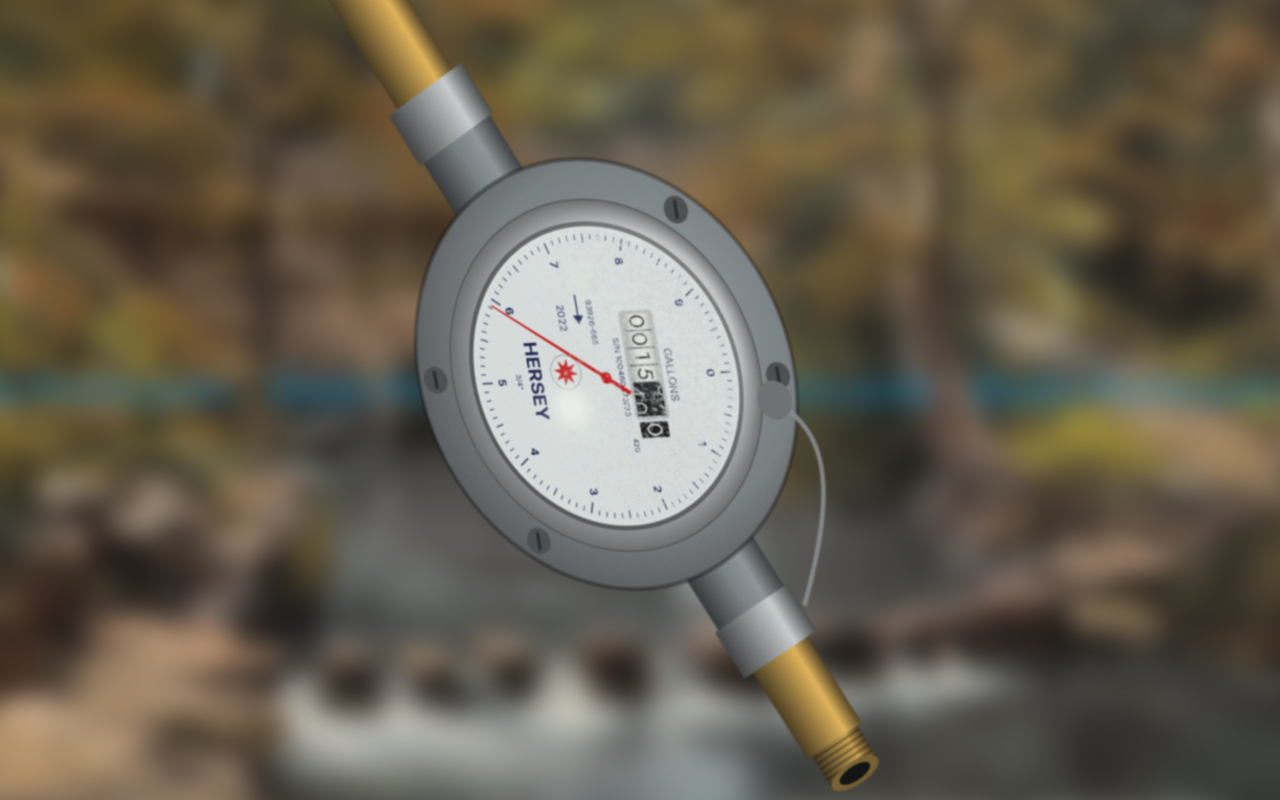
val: 15395.9 (gal)
